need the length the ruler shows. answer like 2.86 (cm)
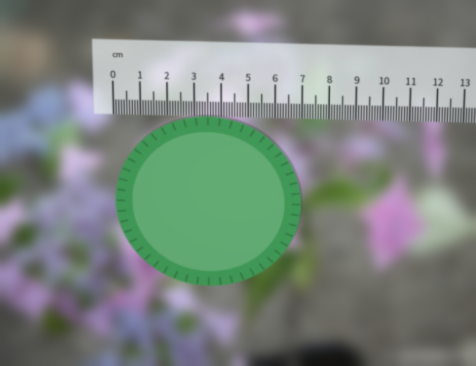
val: 7 (cm)
